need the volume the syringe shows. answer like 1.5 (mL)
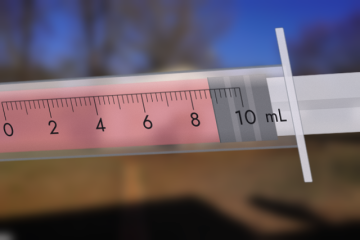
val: 8.8 (mL)
